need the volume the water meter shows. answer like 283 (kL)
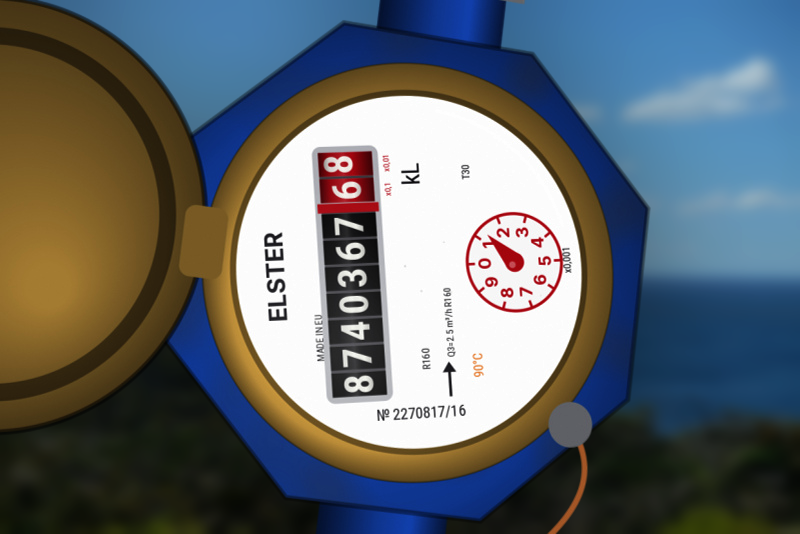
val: 8740367.681 (kL)
